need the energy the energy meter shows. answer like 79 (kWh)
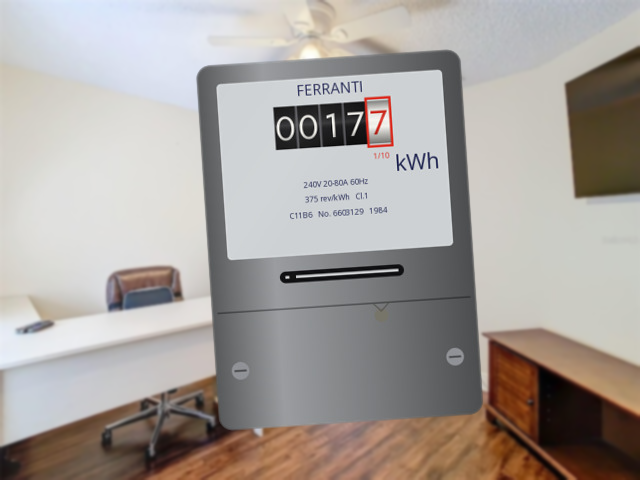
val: 17.7 (kWh)
